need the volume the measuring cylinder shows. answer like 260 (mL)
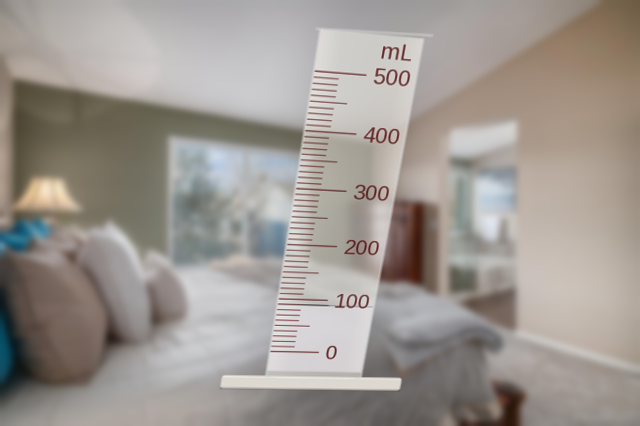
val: 90 (mL)
